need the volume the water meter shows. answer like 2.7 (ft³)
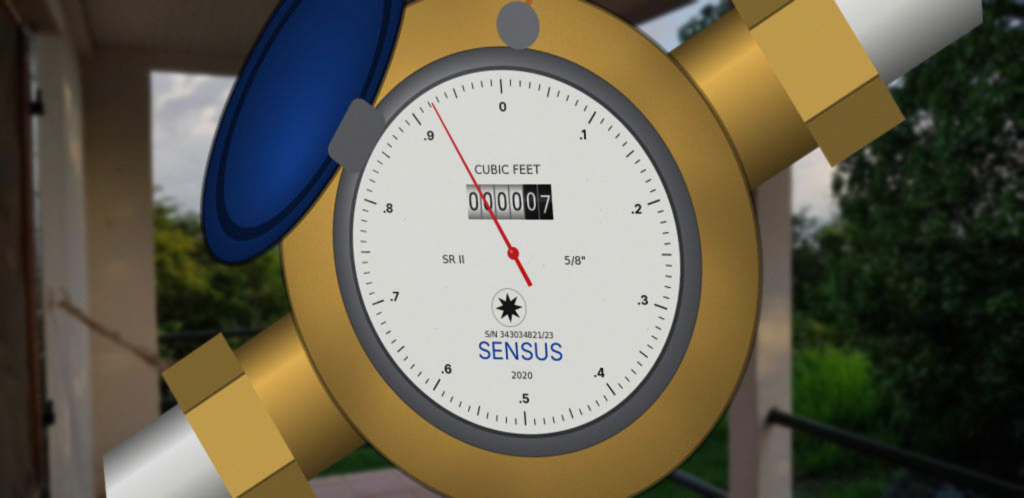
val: 6.92 (ft³)
